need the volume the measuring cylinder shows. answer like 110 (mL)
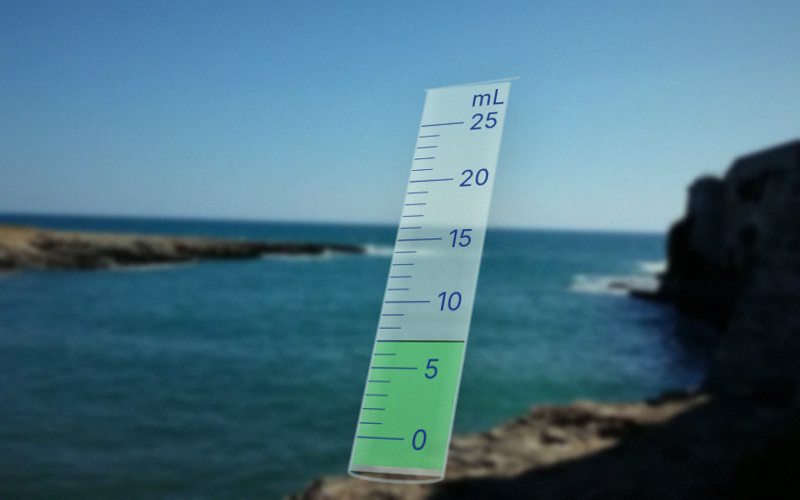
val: 7 (mL)
